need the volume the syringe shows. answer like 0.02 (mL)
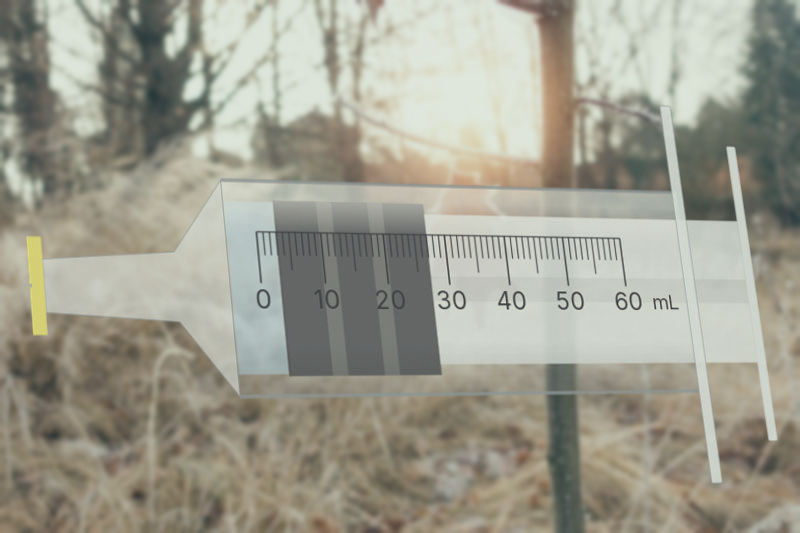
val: 3 (mL)
